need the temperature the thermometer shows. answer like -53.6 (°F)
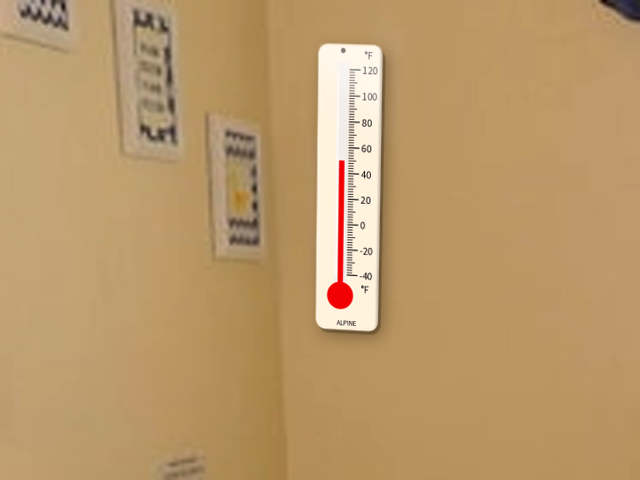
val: 50 (°F)
